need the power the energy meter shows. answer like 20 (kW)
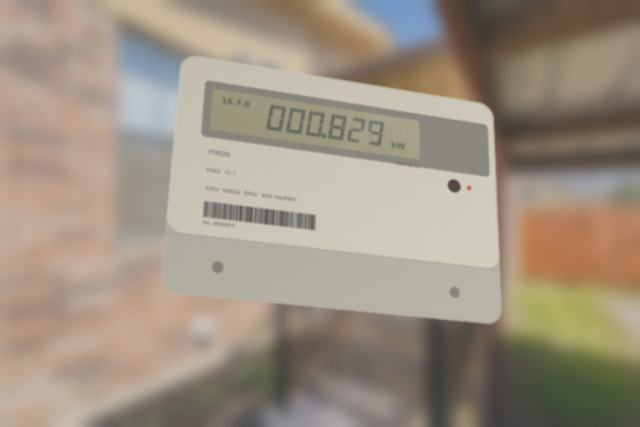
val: 0.829 (kW)
